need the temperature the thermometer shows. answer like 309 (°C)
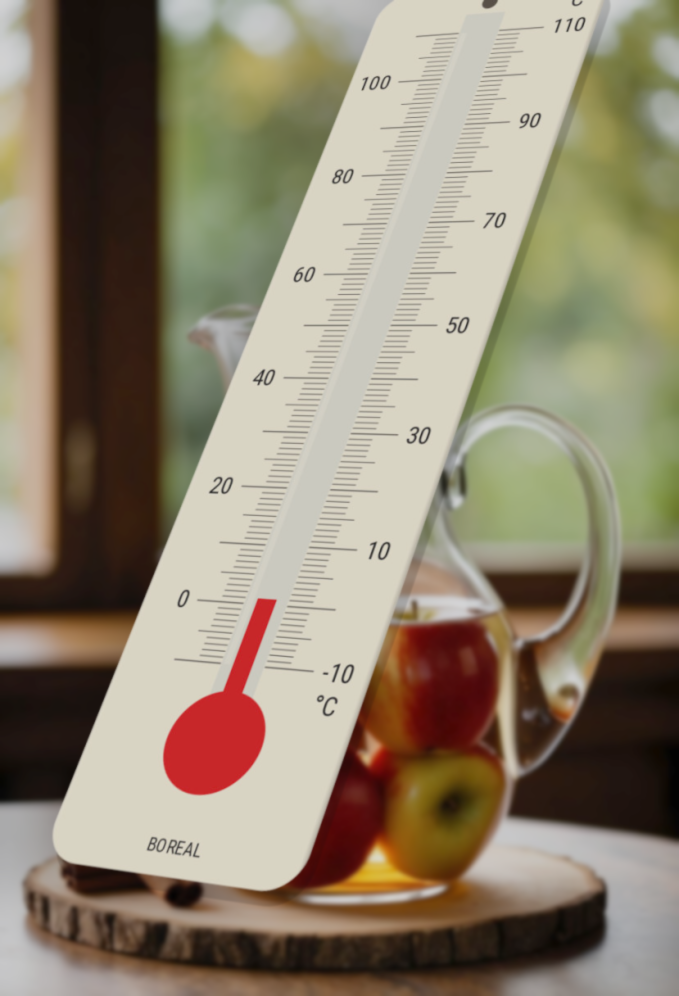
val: 1 (°C)
